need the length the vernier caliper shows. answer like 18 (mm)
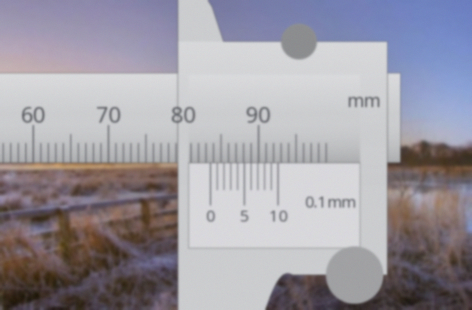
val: 83.6 (mm)
